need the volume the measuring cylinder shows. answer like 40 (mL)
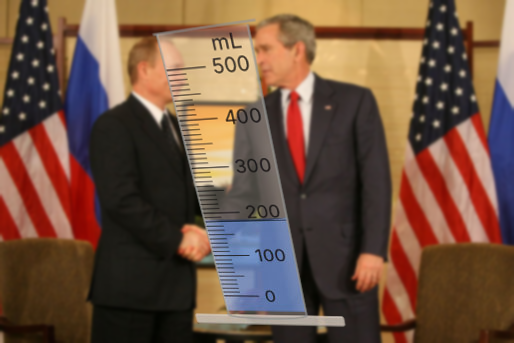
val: 180 (mL)
